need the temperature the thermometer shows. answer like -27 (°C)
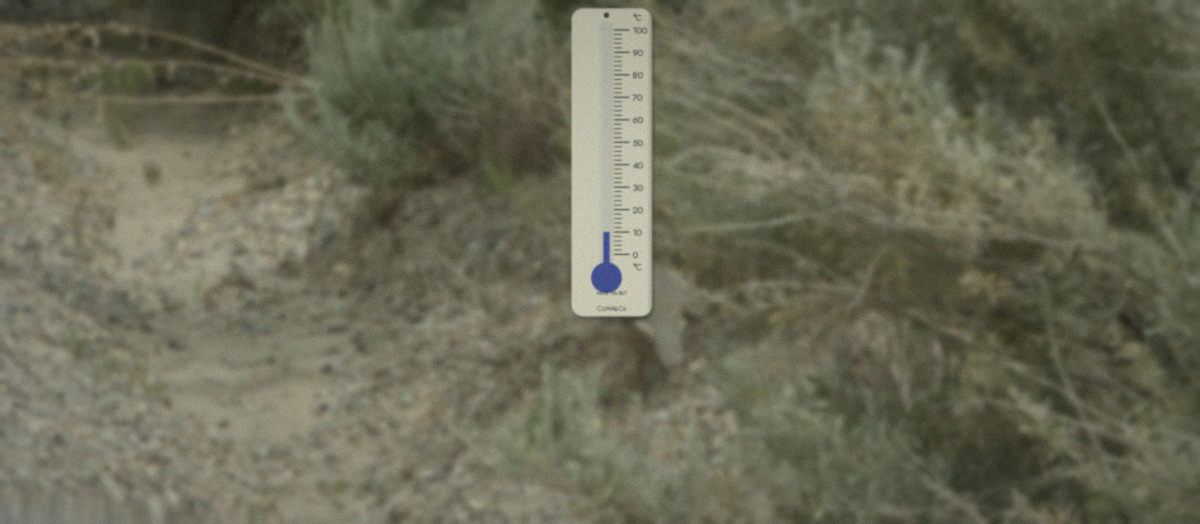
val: 10 (°C)
